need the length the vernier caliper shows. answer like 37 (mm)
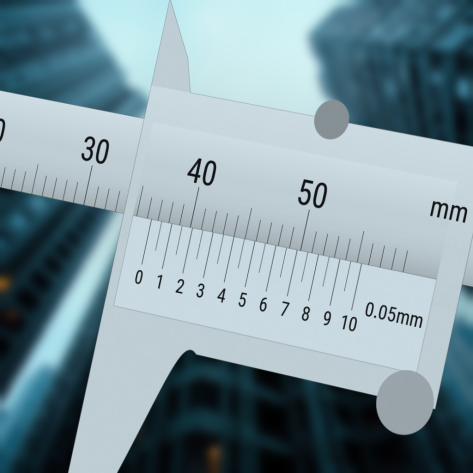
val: 36.4 (mm)
